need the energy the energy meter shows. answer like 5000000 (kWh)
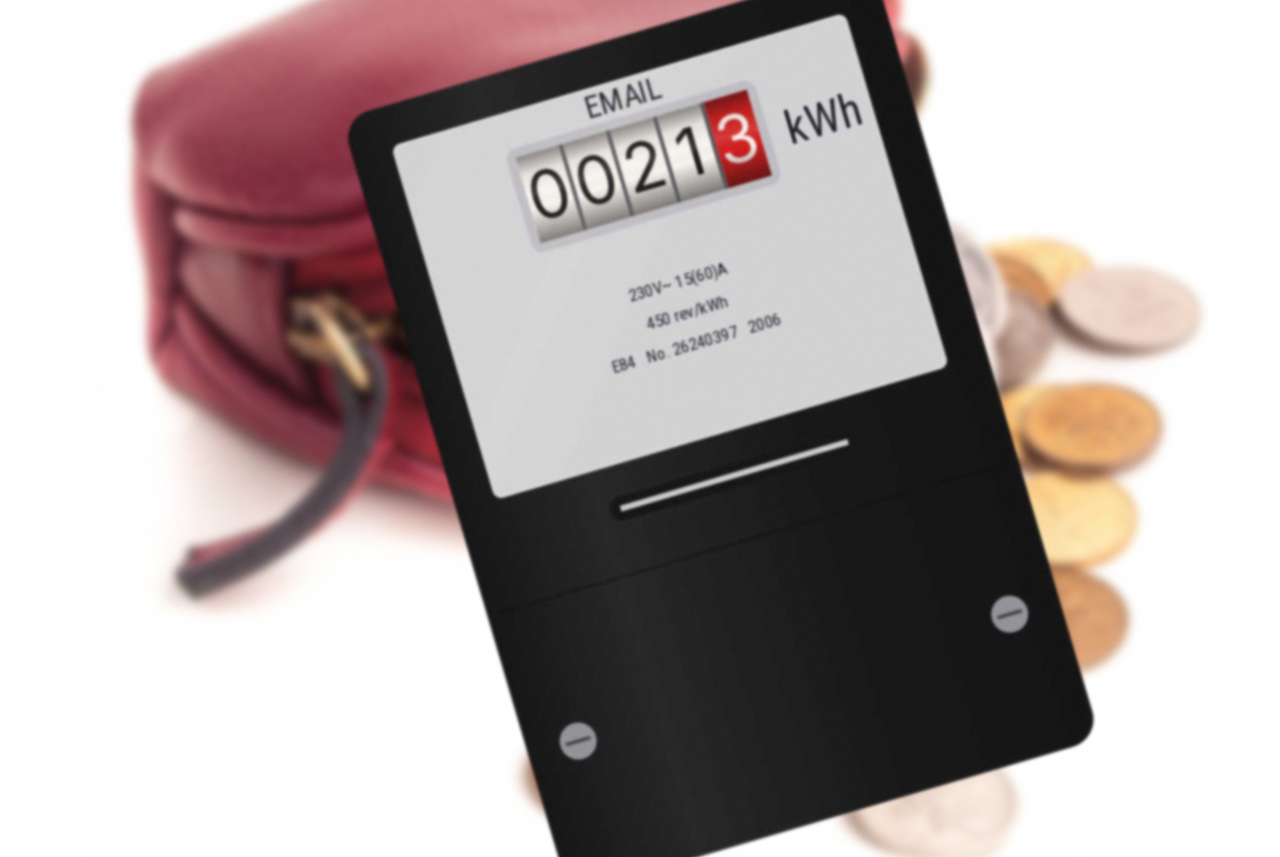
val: 21.3 (kWh)
